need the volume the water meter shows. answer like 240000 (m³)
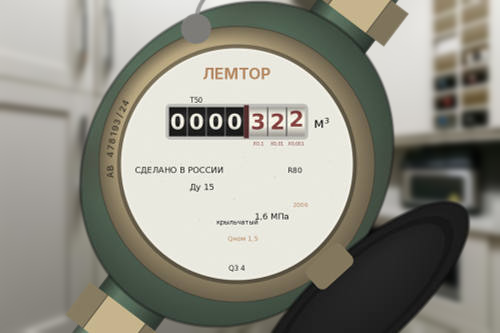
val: 0.322 (m³)
